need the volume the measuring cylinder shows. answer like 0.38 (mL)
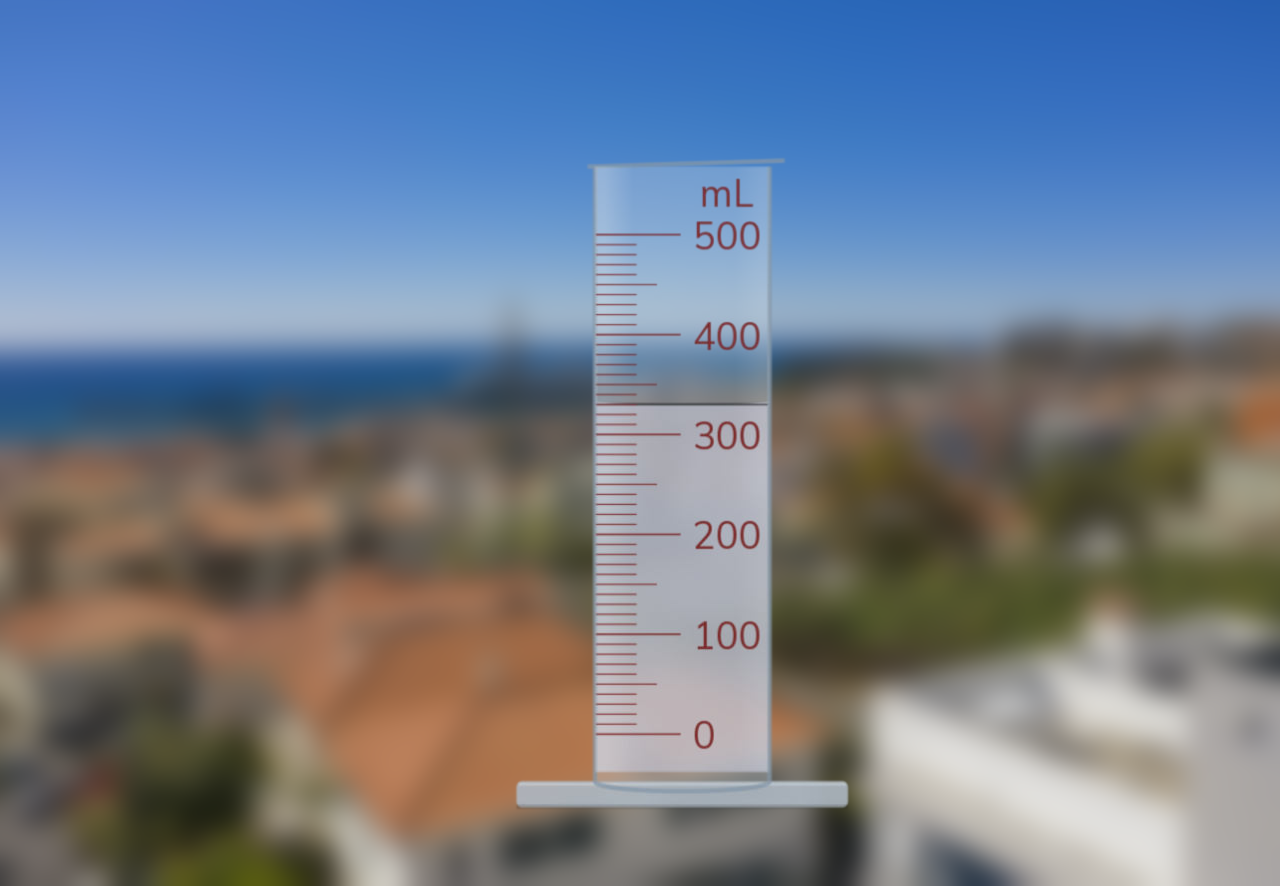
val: 330 (mL)
